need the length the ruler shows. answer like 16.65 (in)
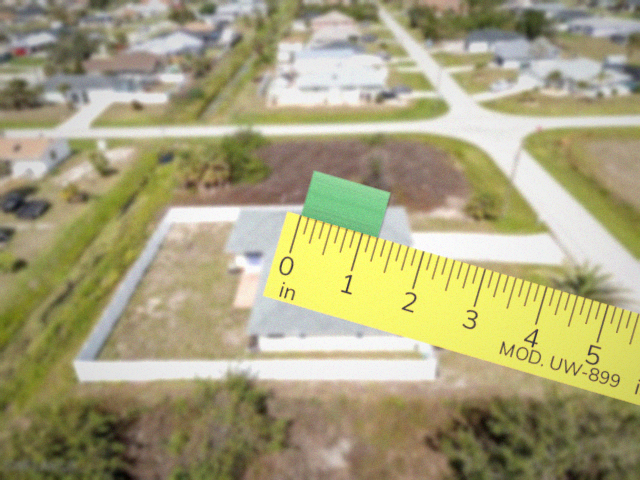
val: 1.25 (in)
